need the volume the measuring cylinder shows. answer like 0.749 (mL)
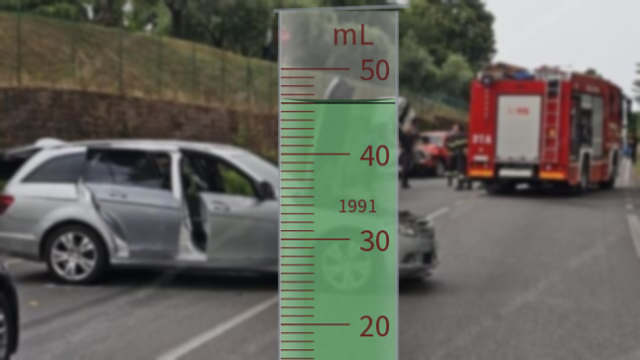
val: 46 (mL)
